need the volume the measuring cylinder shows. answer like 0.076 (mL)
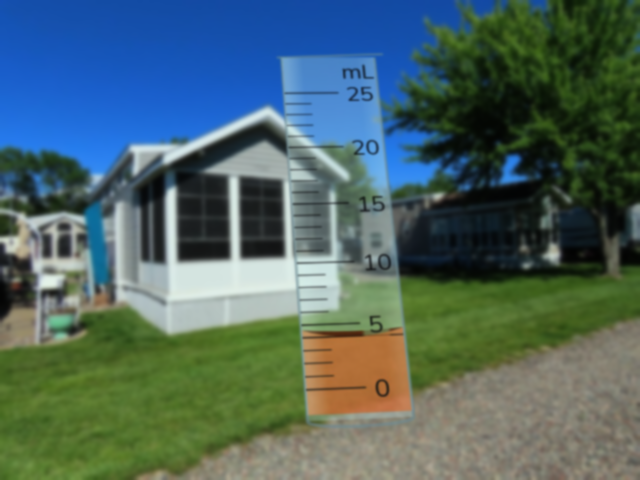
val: 4 (mL)
